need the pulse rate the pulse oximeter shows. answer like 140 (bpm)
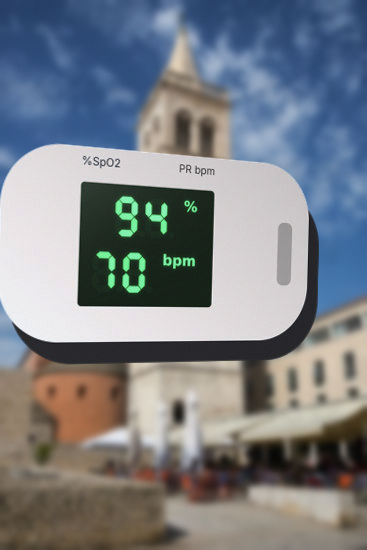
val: 70 (bpm)
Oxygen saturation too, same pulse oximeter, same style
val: 94 (%)
